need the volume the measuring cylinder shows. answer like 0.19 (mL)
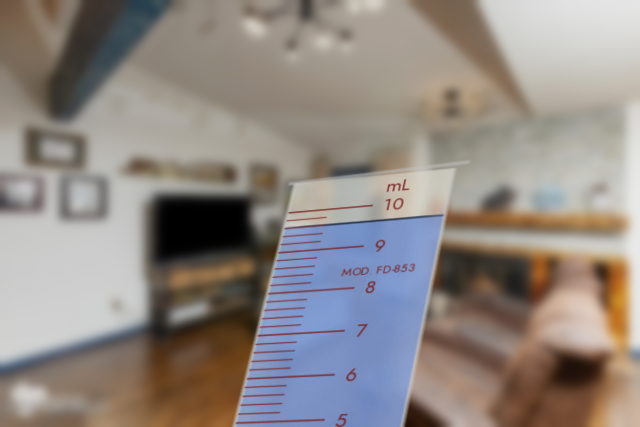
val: 9.6 (mL)
